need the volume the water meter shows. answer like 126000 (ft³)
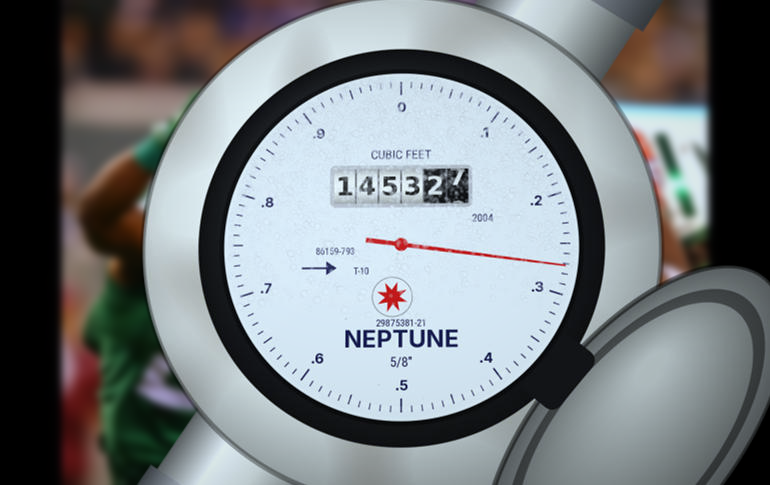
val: 145327.27 (ft³)
